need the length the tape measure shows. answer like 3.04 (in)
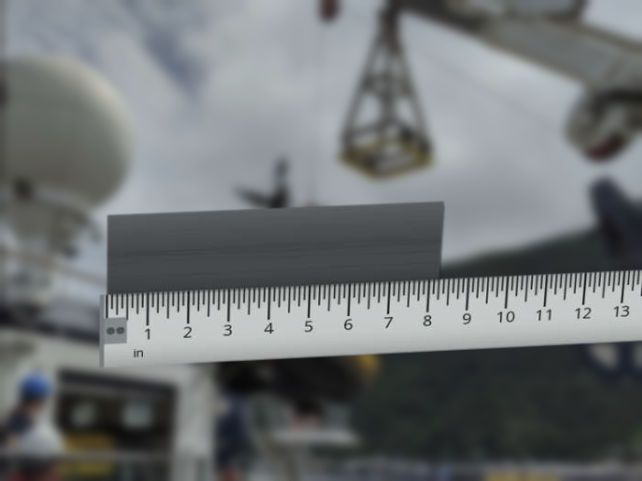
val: 8.25 (in)
